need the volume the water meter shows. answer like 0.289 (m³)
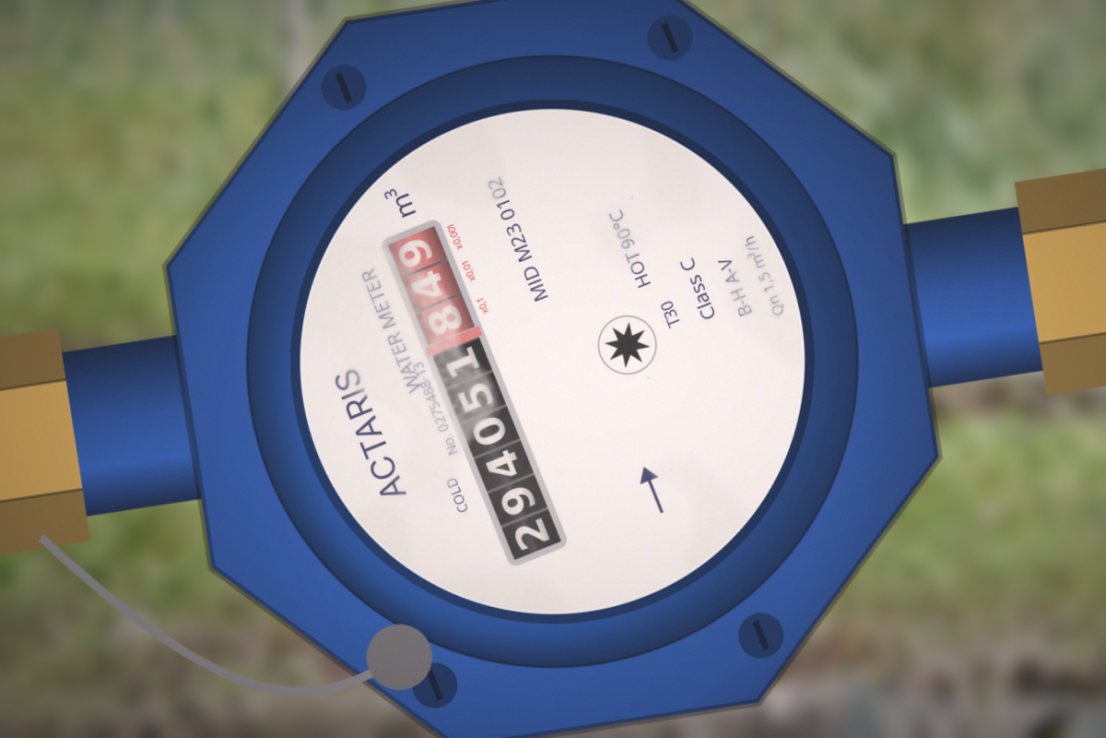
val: 294051.849 (m³)
